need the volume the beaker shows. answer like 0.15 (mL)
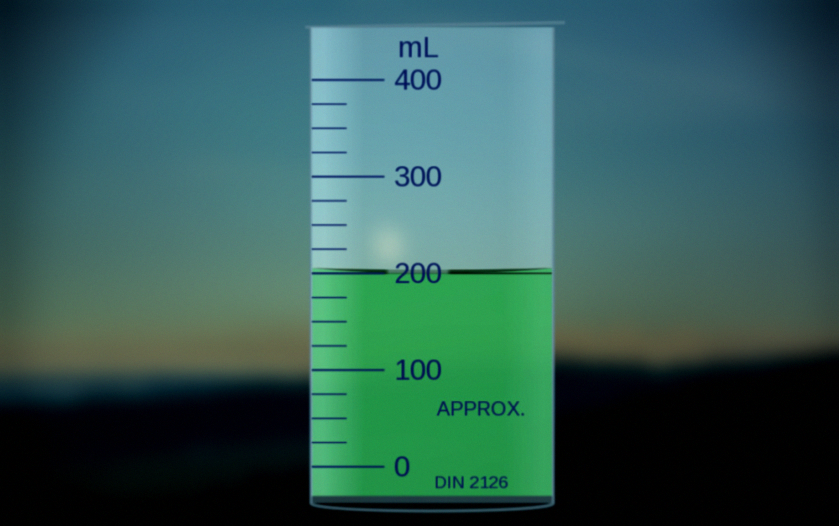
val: 200 (mL)
